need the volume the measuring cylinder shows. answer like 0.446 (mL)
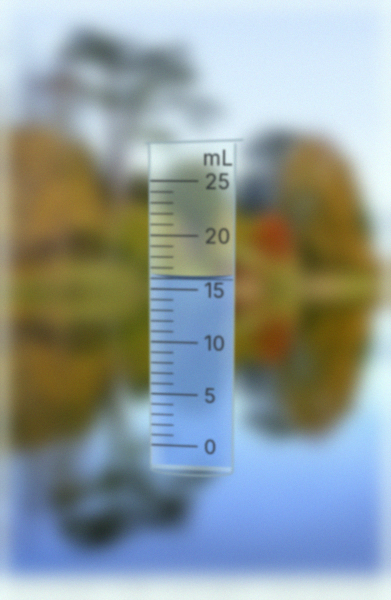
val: 16 (mL)
